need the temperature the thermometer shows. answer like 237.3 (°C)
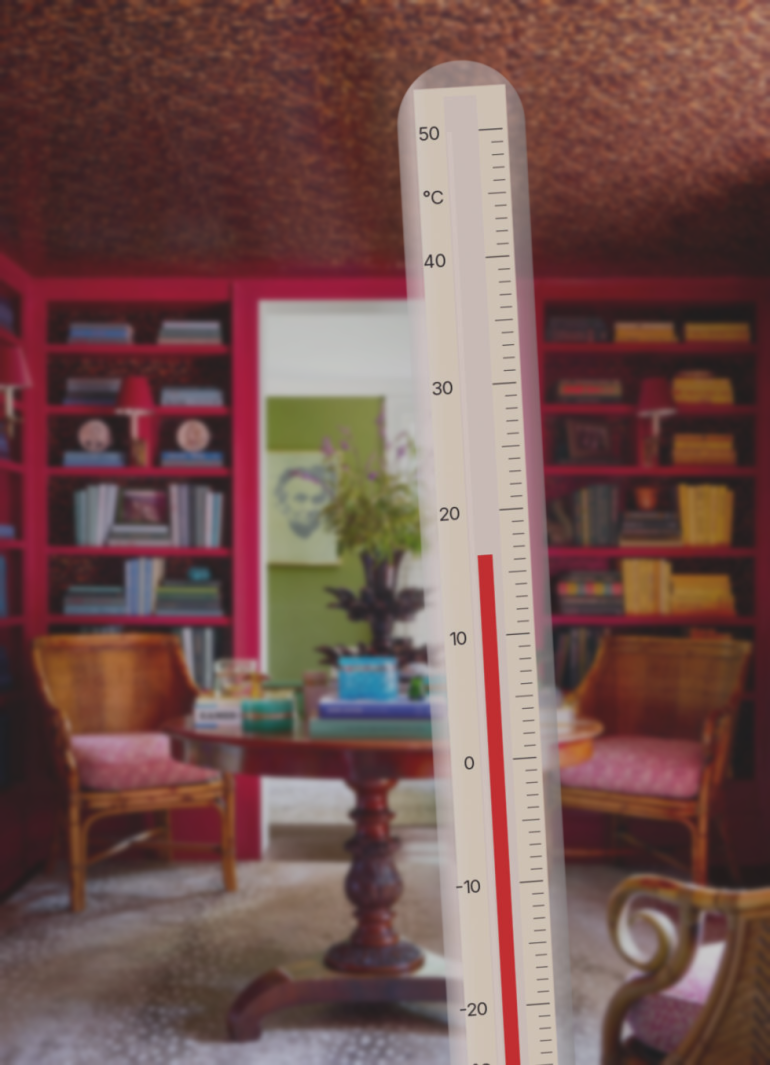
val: 16.5 (°C)
